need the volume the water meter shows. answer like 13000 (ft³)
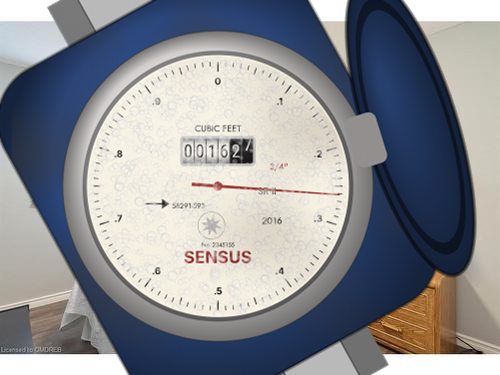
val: 1627.26 (ft³)
